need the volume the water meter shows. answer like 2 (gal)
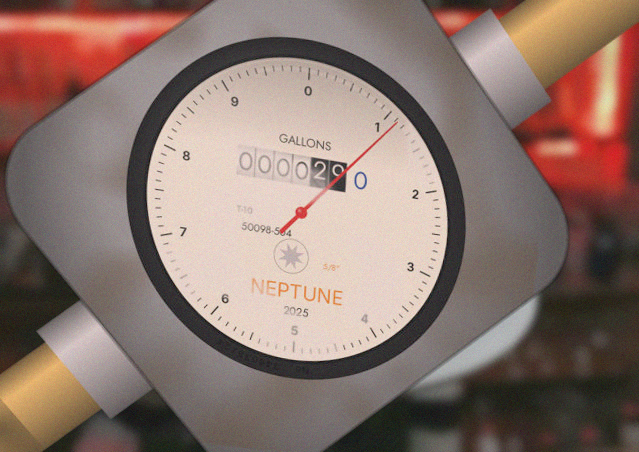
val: 291.1 (gal)
